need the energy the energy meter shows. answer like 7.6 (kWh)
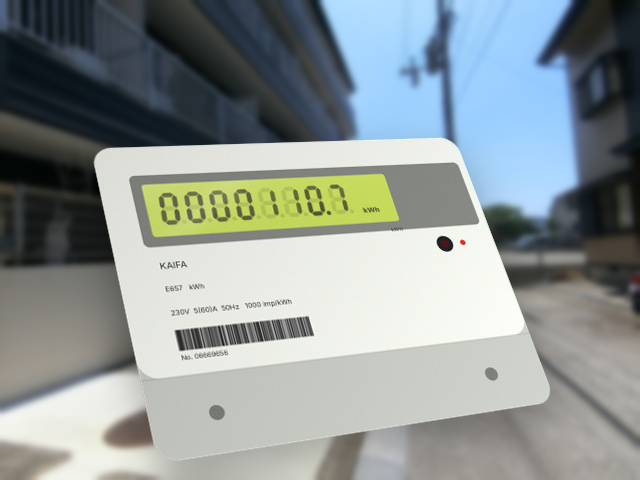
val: 110.7 (kWh)
